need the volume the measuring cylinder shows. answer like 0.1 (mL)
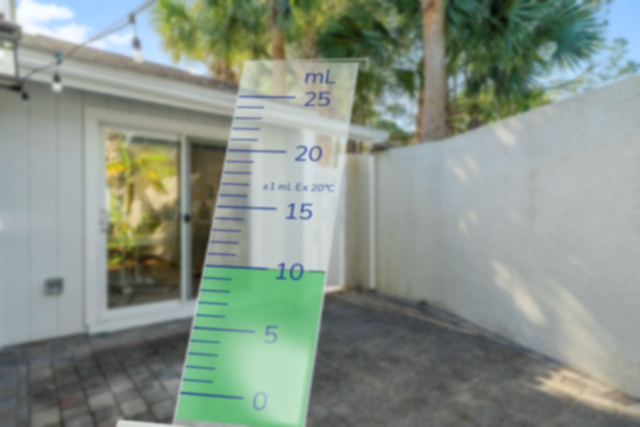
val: 10 (mL)
